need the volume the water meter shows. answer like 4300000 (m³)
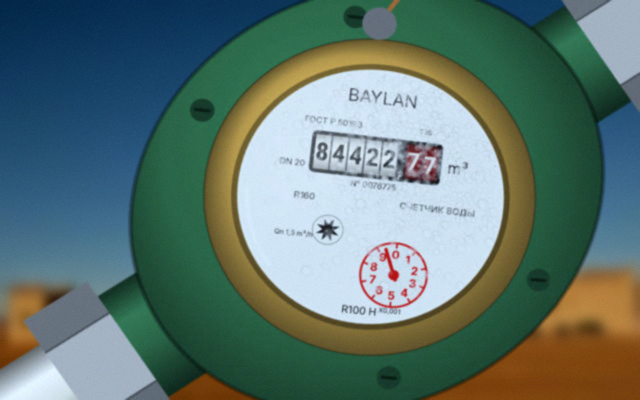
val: 84422.769 (m³)
